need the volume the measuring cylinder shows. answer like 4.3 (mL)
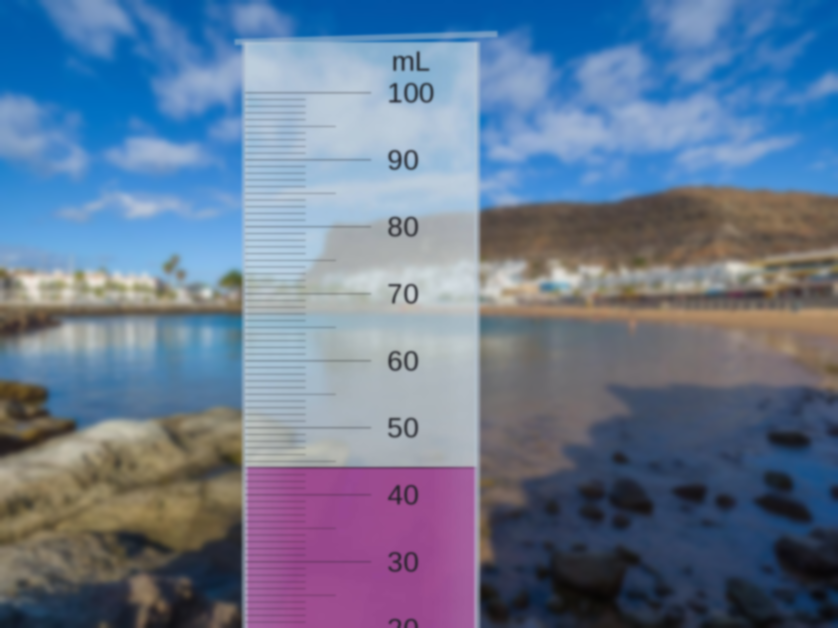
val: 44 (mL)
